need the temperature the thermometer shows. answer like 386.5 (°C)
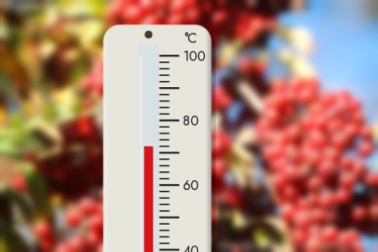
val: 72 (°C)
